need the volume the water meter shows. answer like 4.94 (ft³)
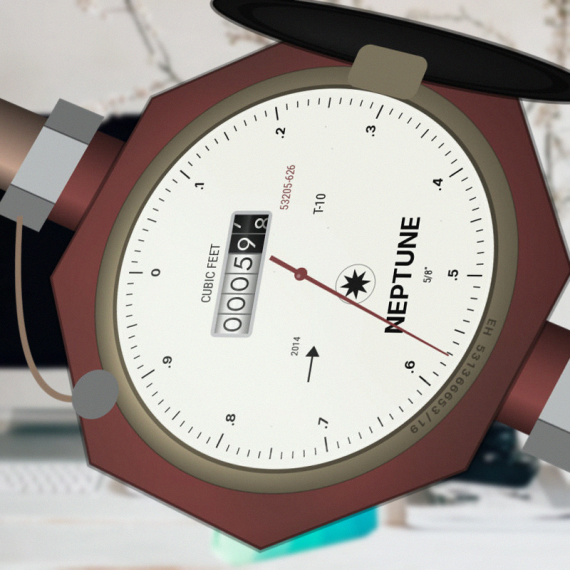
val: 597.57 (ft³)
